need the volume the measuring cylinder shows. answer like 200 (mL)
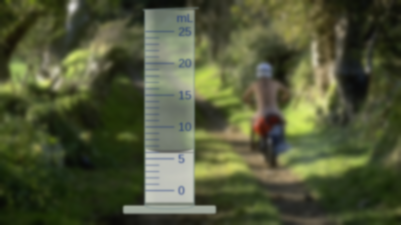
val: 6 (mL)
